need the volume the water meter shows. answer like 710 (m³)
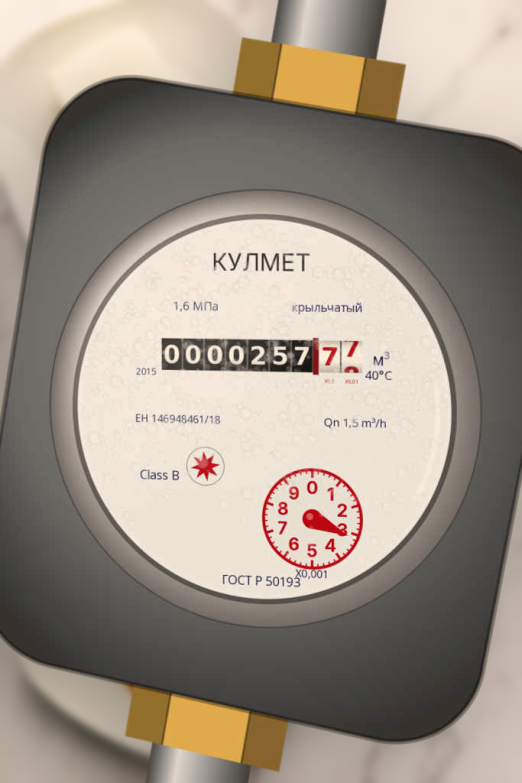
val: 257.773 (m³)
